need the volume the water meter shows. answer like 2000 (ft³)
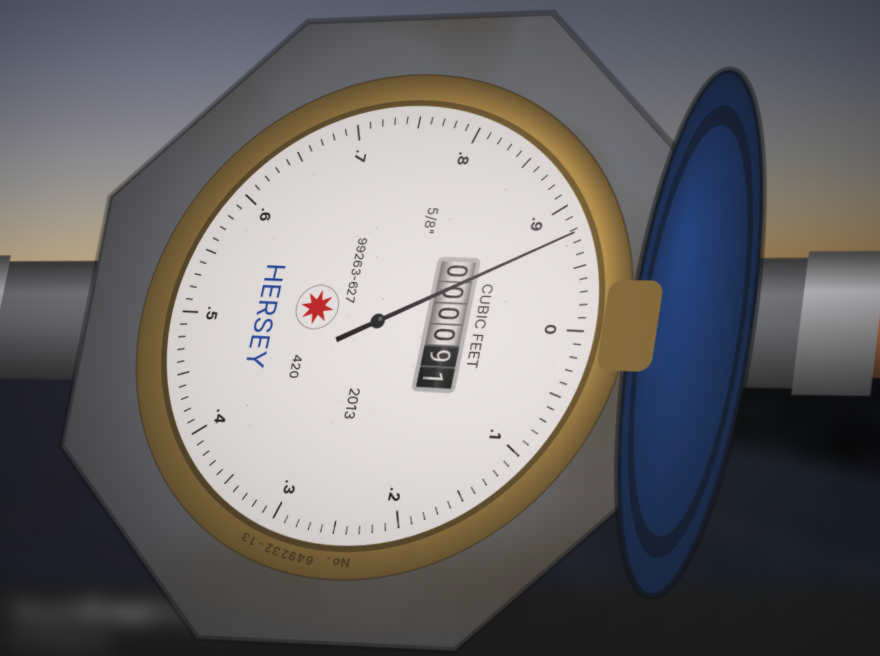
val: 90.92 (ft³)
